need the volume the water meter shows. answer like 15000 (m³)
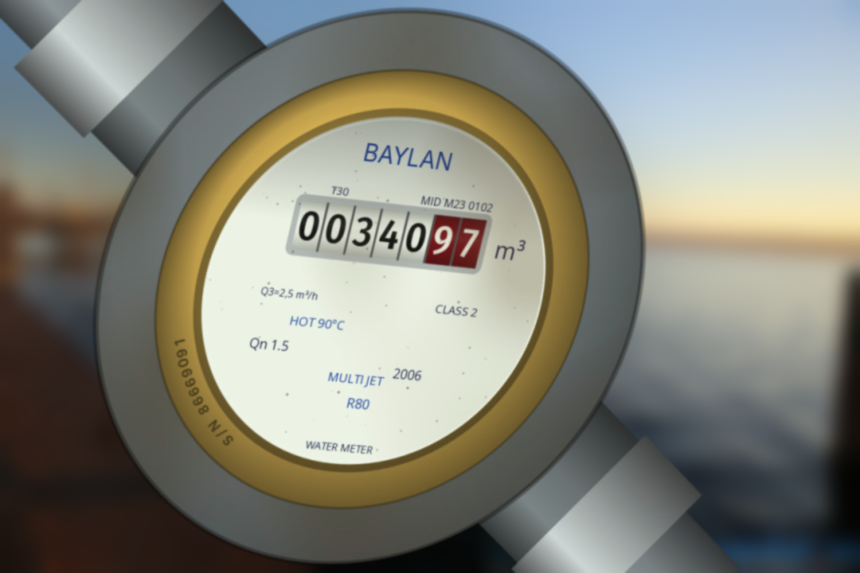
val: 340.97 (m³)
